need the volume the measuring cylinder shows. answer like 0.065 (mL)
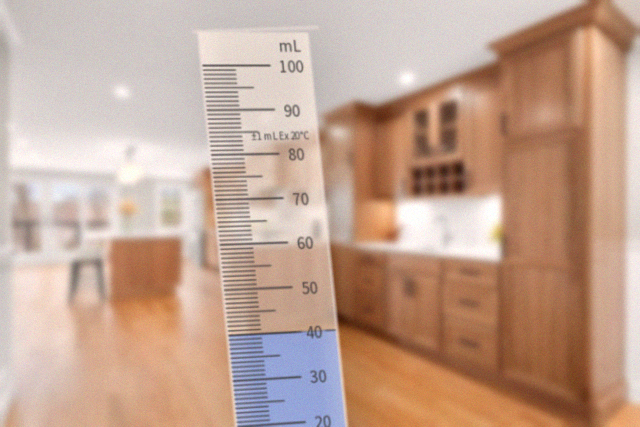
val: 40 (mL)
